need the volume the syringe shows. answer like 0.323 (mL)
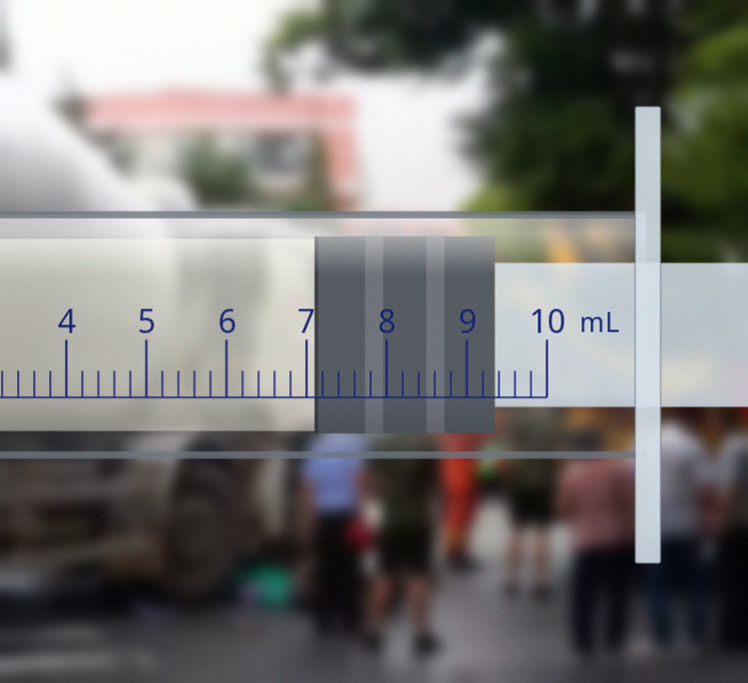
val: 7.1 (mL)
